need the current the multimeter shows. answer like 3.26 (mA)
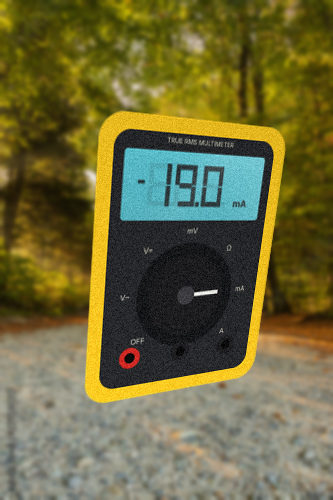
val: -19.0 (mA)
